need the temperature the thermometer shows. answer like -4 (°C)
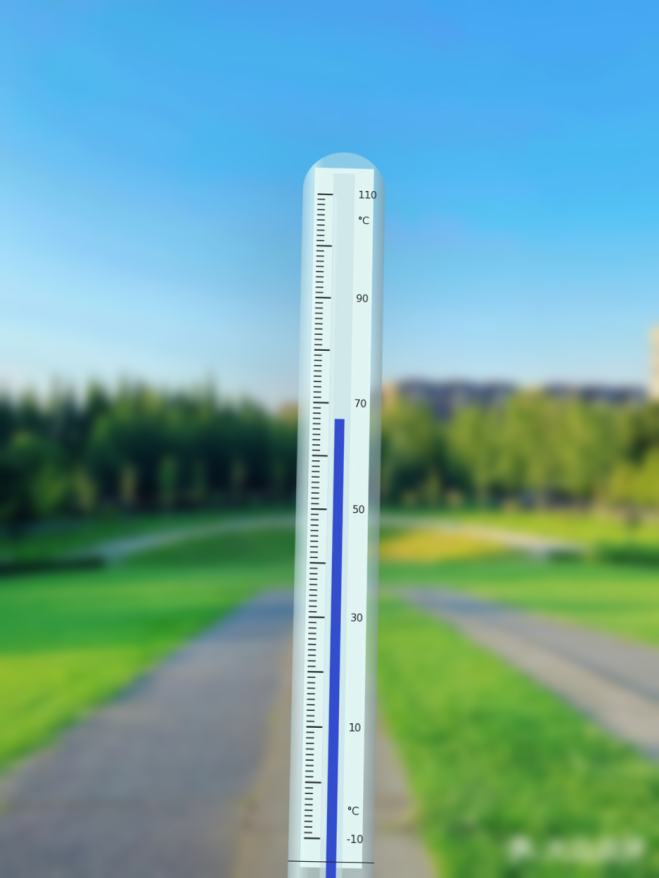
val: 67 (°C)
